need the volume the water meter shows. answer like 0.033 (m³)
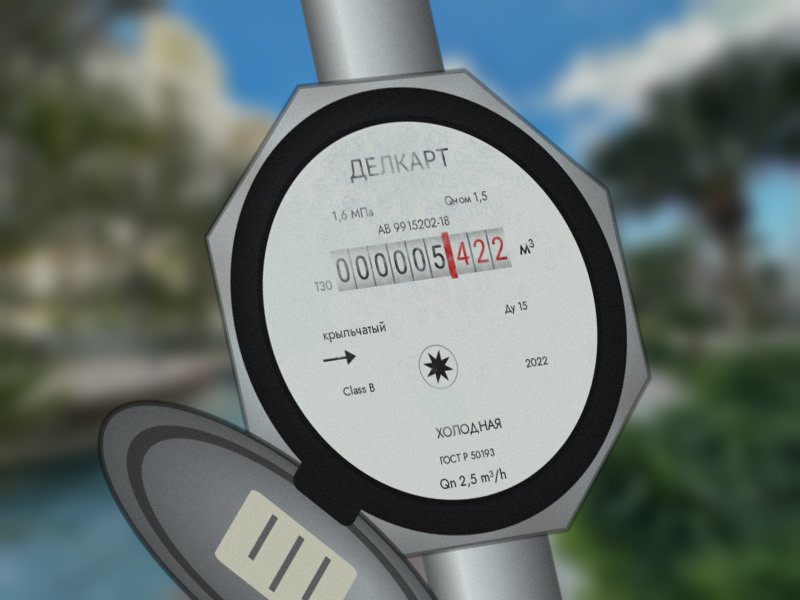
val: 5.422 (m³)
